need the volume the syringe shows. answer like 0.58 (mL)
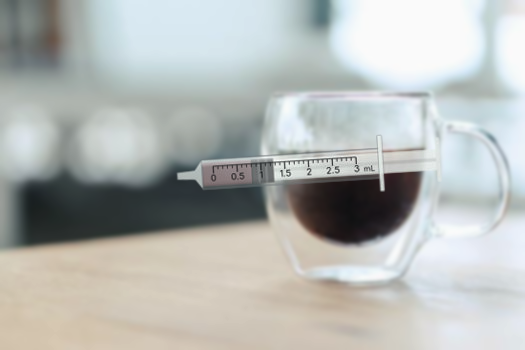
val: 0.8 (mL)
